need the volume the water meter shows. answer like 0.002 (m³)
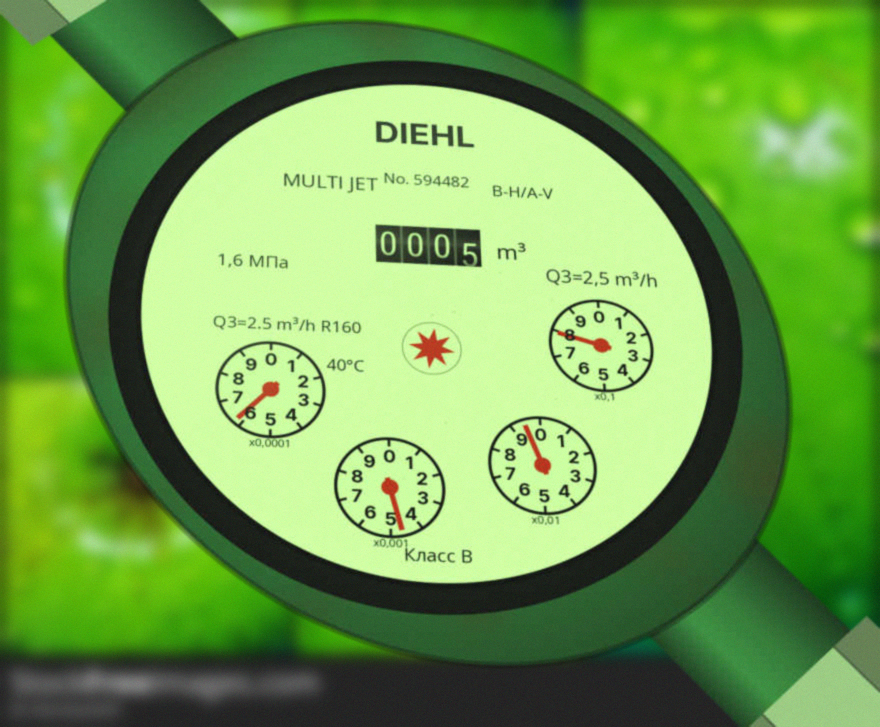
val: 4.7946 (m³)
